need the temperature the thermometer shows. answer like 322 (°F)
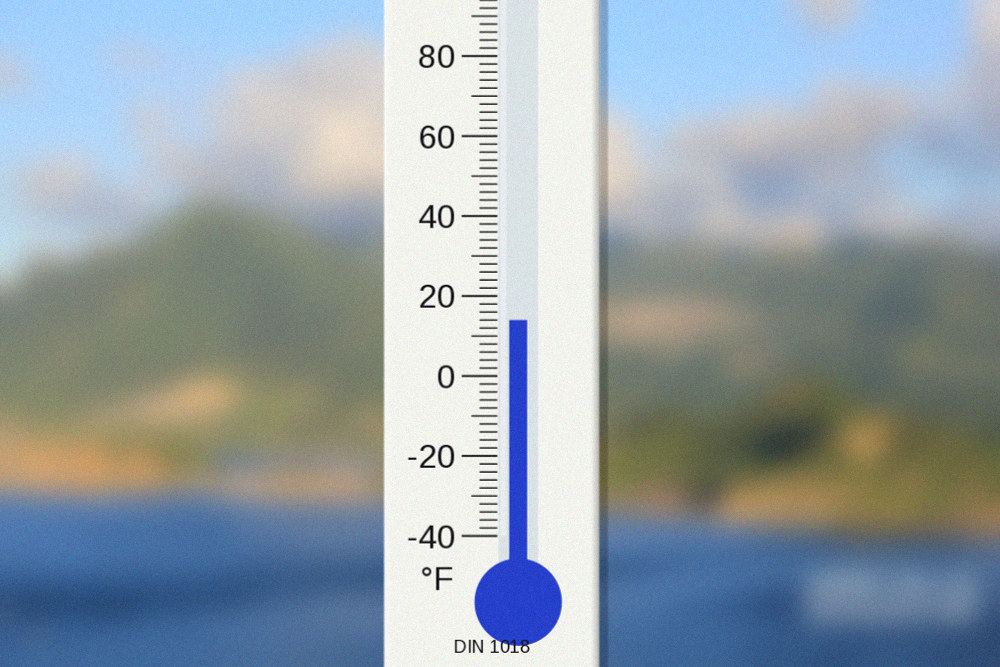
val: 14 (°F)
